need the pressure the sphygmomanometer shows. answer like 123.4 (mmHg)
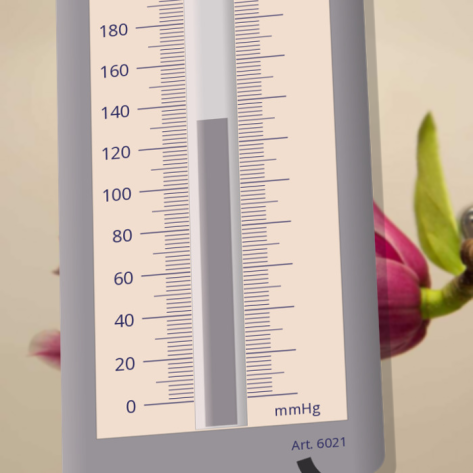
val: 132 (mmHg)
